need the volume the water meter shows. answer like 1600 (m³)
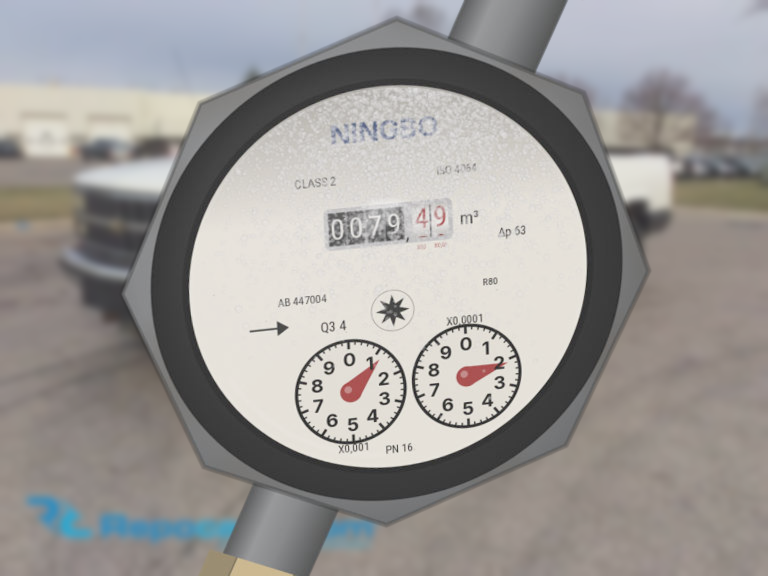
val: 79.4912 (m³)
